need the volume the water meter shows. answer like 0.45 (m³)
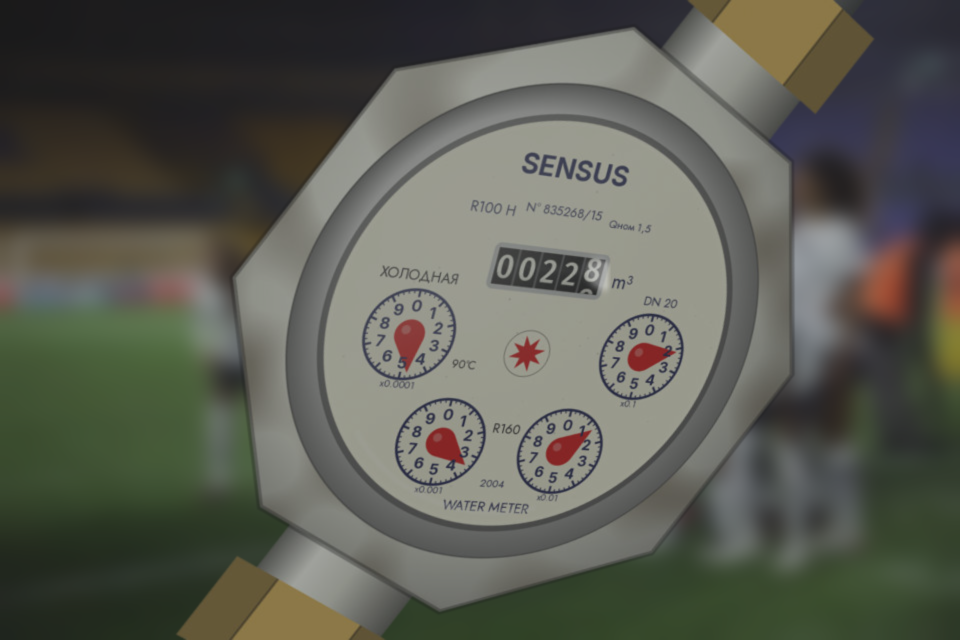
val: 228.2134 (m³)
